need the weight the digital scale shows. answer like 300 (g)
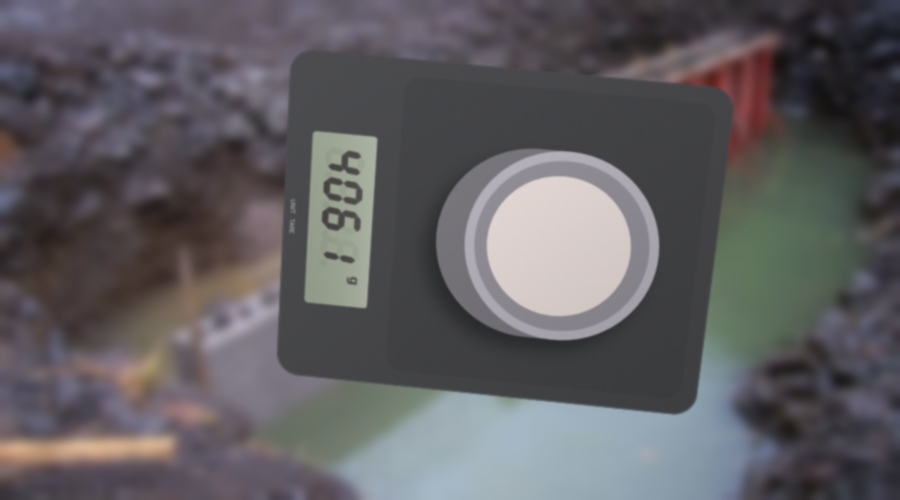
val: 4061 (g)
